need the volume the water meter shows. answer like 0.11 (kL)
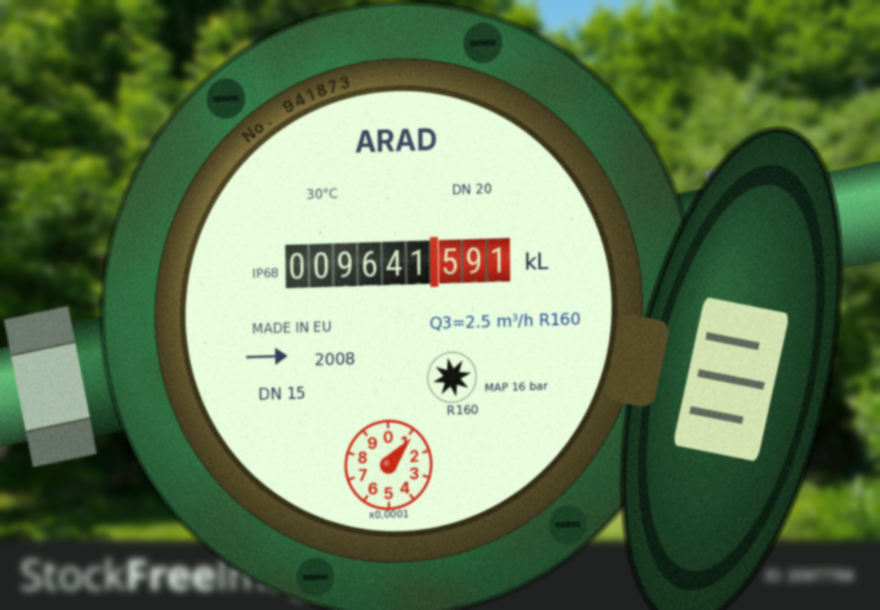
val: 9641.5911 (kL)
